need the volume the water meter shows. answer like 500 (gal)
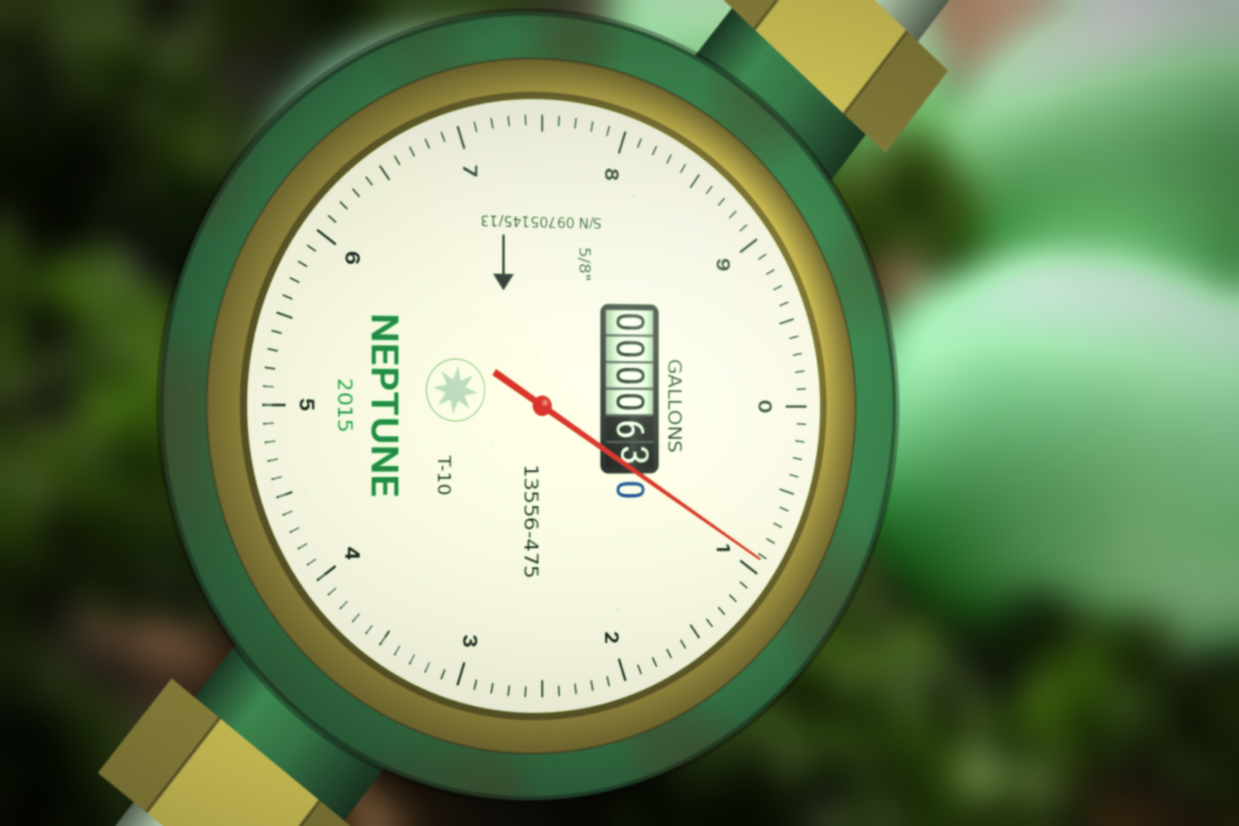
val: 630.9 (gal)
